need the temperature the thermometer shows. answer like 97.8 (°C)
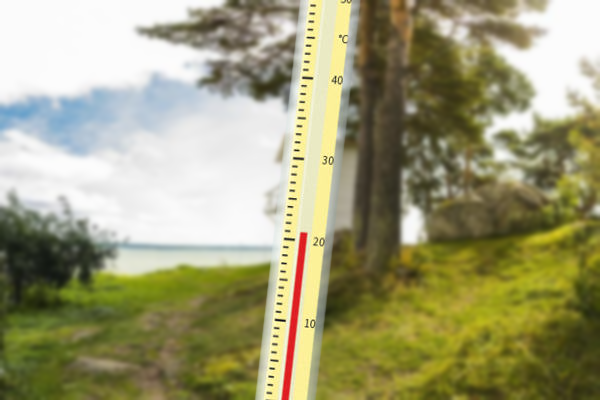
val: 21 (°C)
